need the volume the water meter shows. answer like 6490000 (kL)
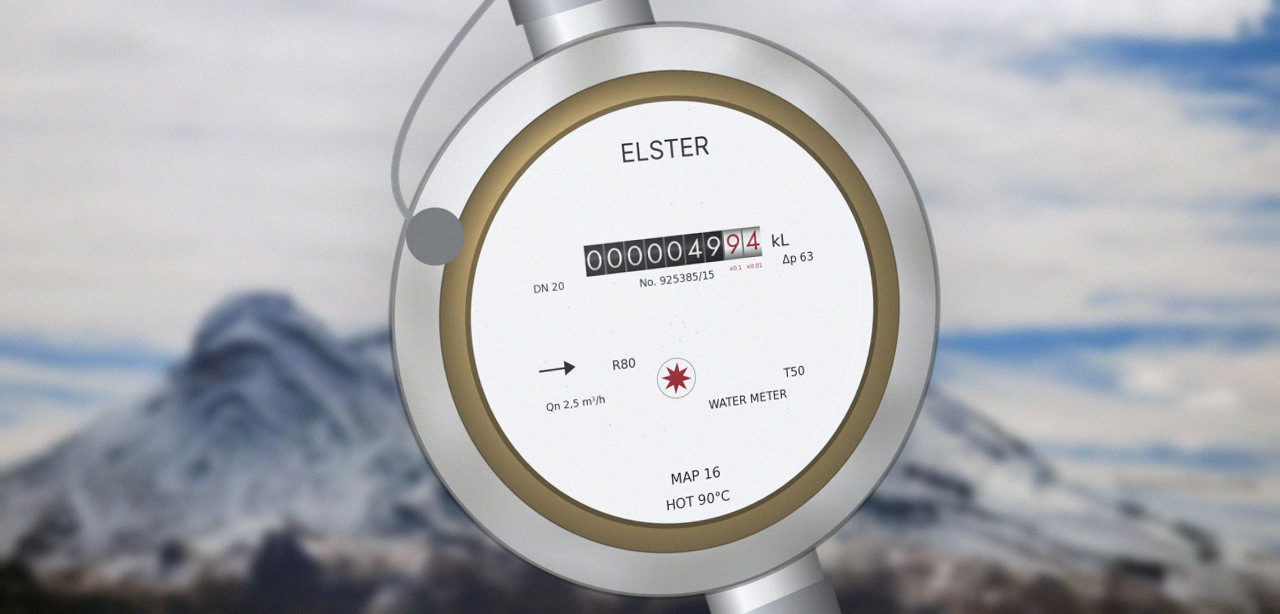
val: 49.94 (kL)
